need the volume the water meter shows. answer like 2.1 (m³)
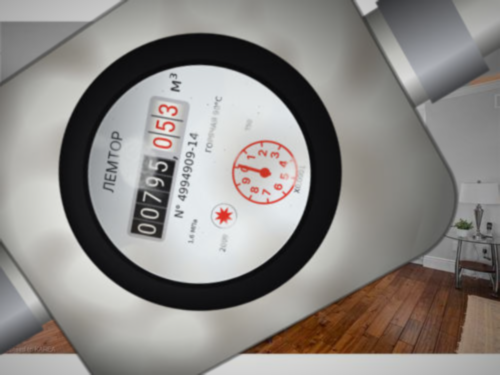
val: 795.0530 (m³)
